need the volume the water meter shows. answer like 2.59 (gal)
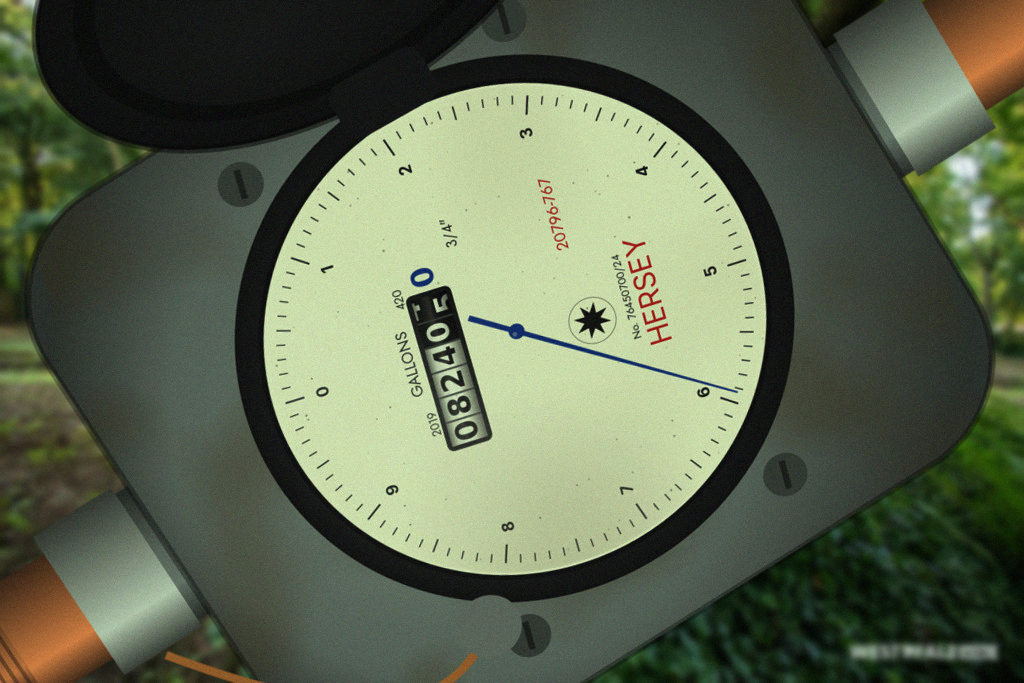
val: 824045.9 (gal)
